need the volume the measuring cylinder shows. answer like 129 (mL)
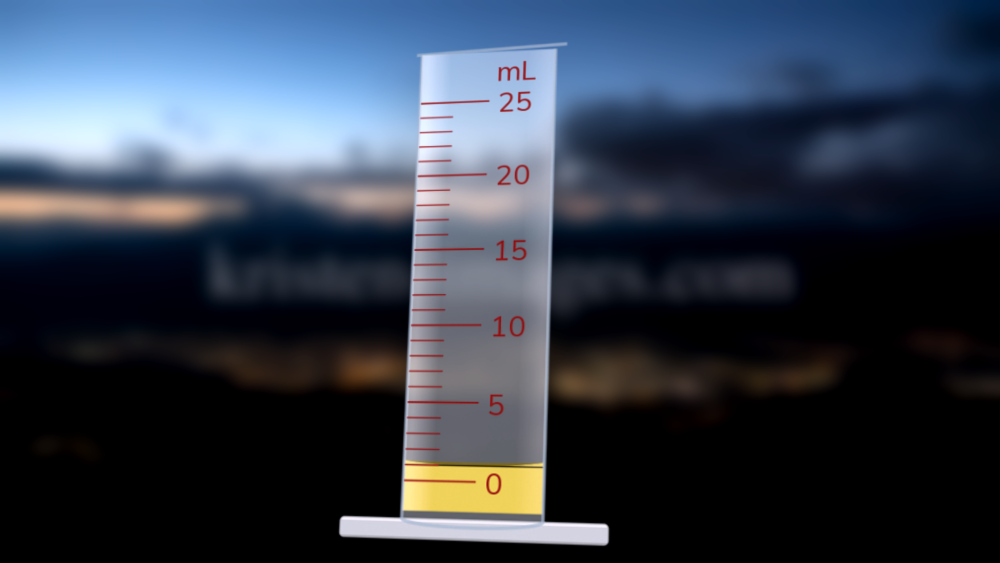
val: 1 (mL)
